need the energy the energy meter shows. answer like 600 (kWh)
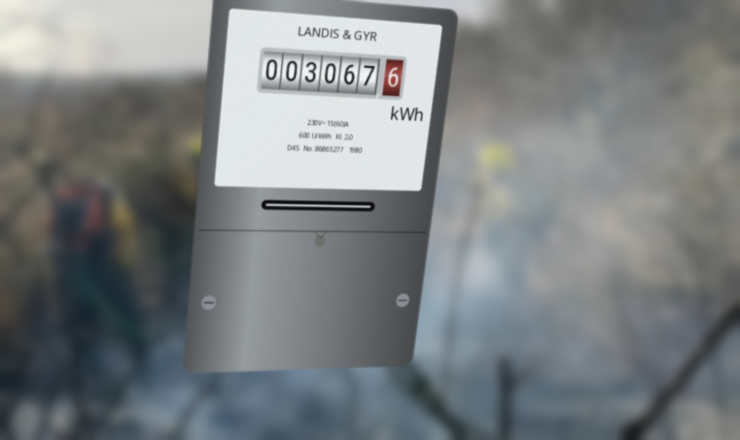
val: 3067.6 (kWh)
